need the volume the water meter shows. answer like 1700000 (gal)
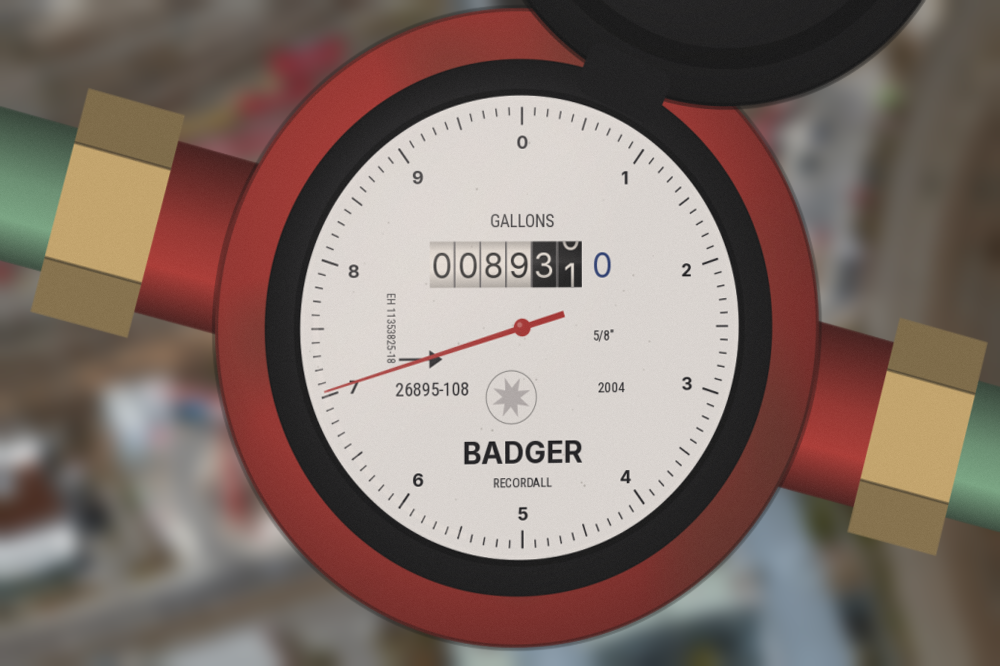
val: 89307.0 (gal)
